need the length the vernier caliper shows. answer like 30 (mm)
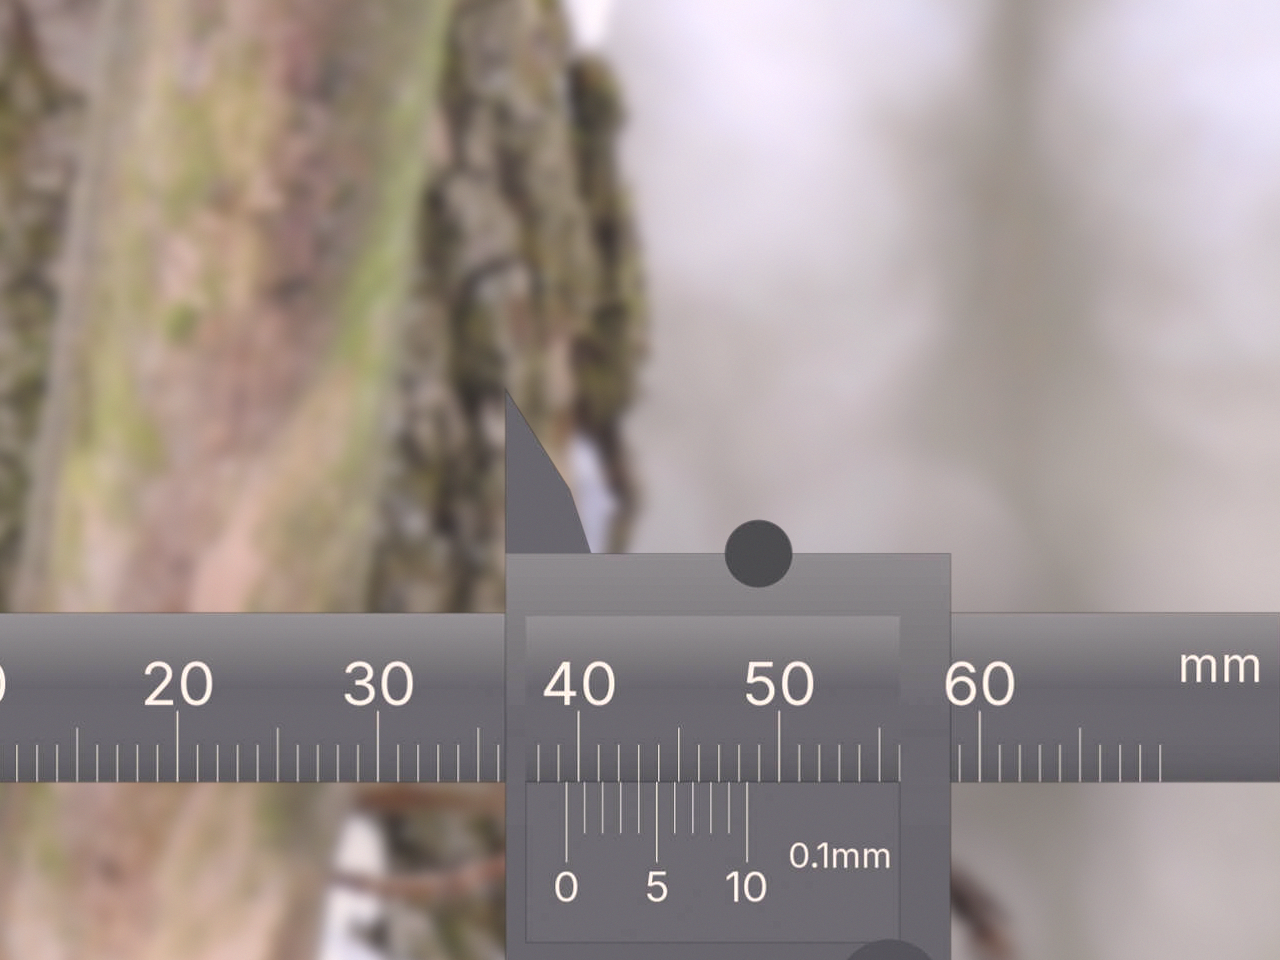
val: 39.4 (mm)
